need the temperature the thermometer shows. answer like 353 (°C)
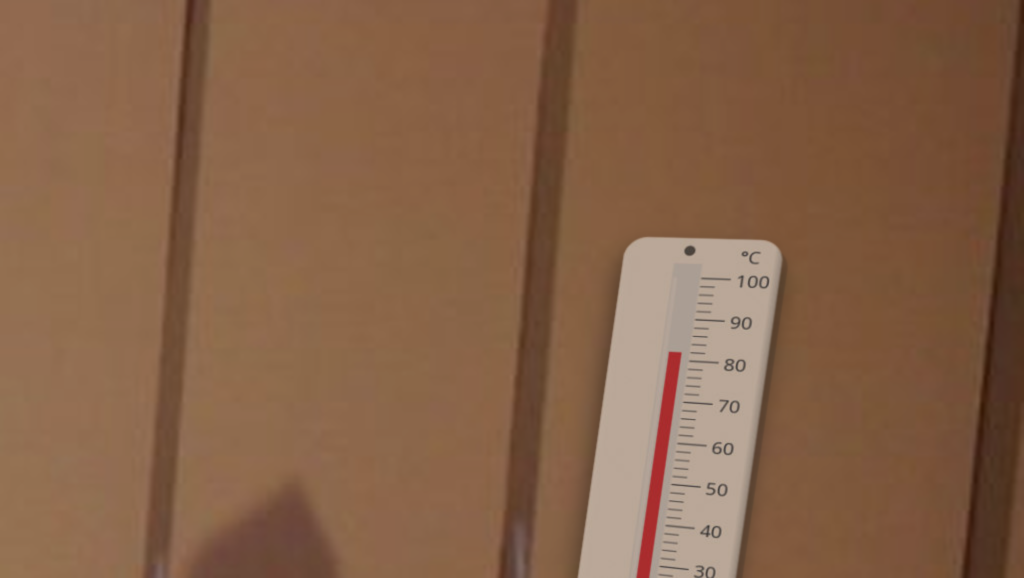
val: 82 (°C)
